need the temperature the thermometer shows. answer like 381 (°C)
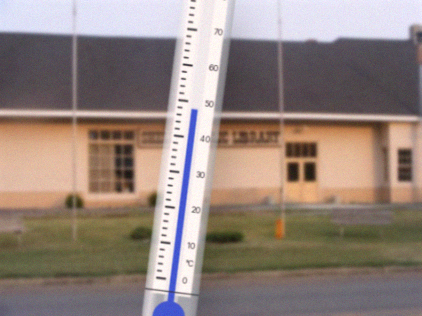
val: 48 (°C)
